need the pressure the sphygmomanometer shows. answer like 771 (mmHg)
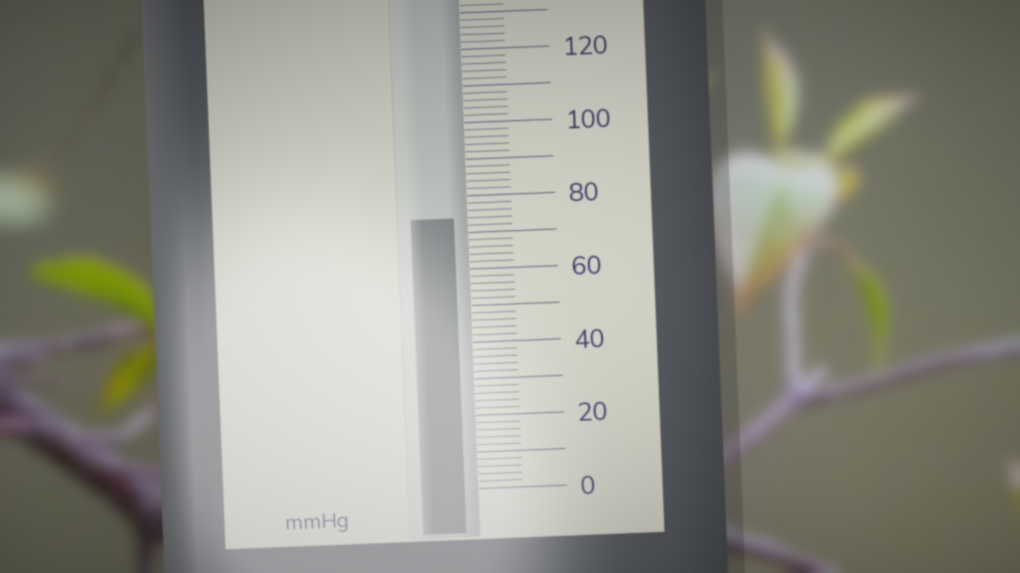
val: 74 (mmHg)
